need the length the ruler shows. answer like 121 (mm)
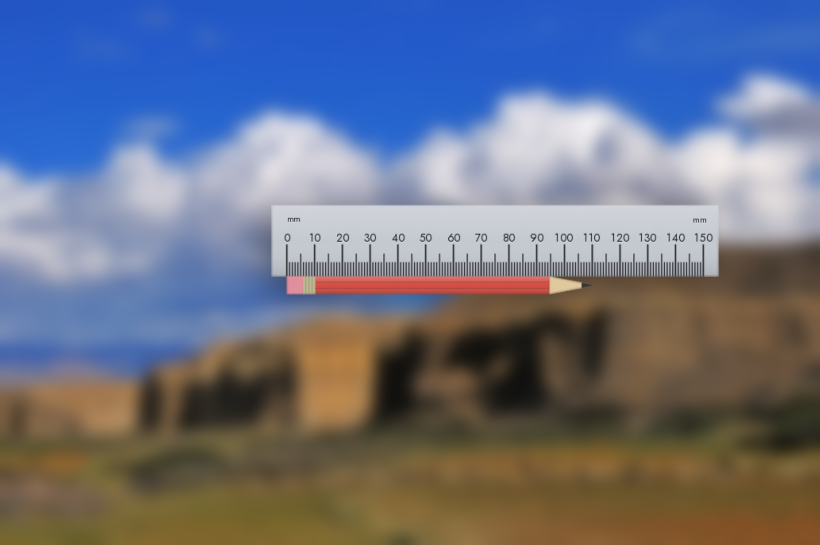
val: 110 (mm)
